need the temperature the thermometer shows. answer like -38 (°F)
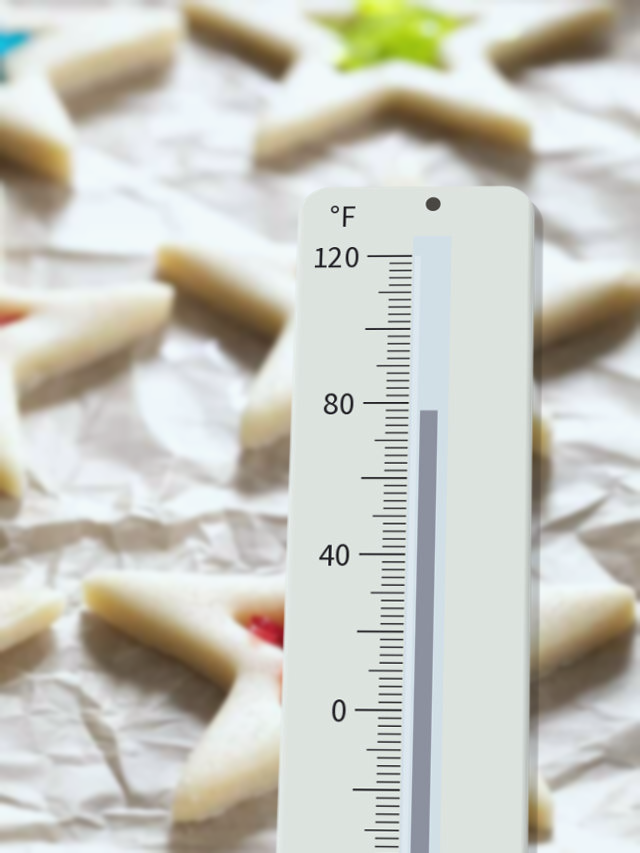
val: 78 (°F)
